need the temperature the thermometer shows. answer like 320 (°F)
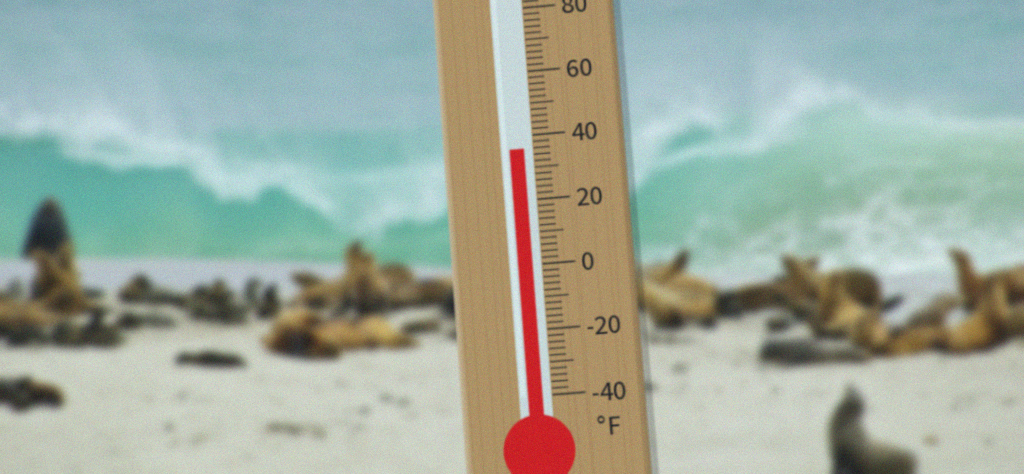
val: 36 (°F)
